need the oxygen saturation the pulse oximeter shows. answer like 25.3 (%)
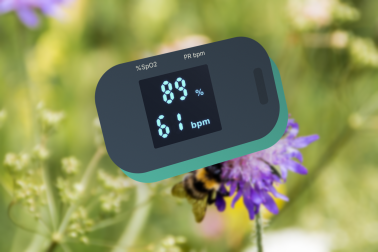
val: 89 (%)
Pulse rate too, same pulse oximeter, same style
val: 61 (bpm)
